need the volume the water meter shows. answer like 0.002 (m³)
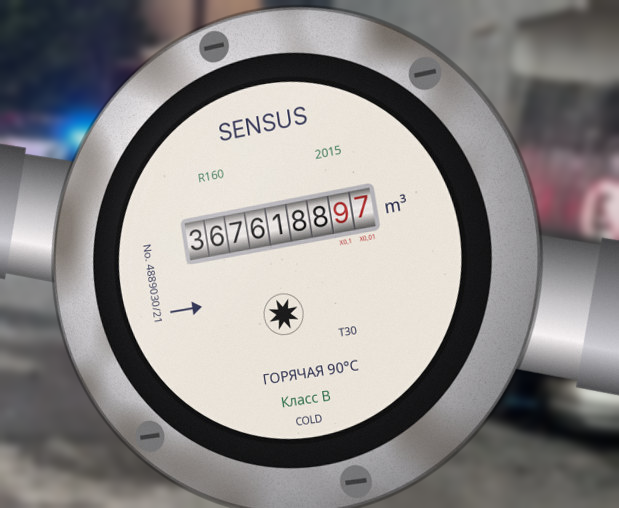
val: 3676188.97 (m³)
